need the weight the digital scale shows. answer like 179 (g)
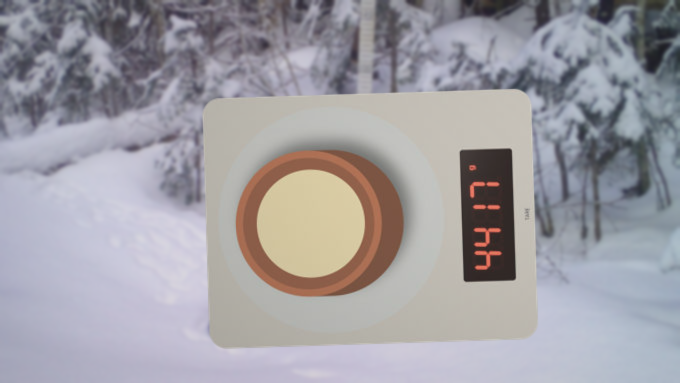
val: 4417 (g)
